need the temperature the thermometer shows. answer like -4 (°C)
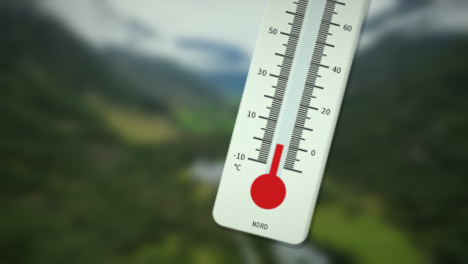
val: 0 (°C)
